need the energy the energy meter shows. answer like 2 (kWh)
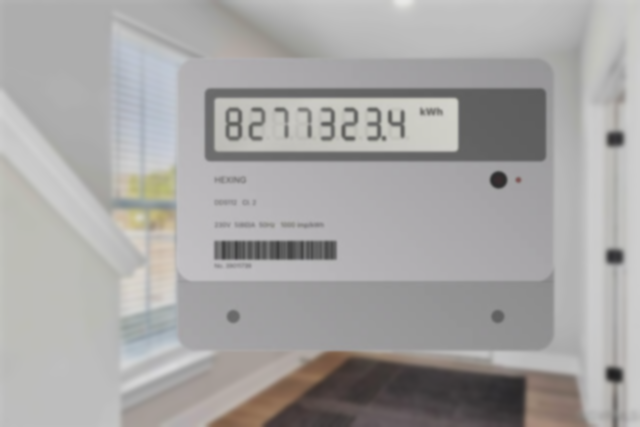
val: 8277323.4 (kWh)
